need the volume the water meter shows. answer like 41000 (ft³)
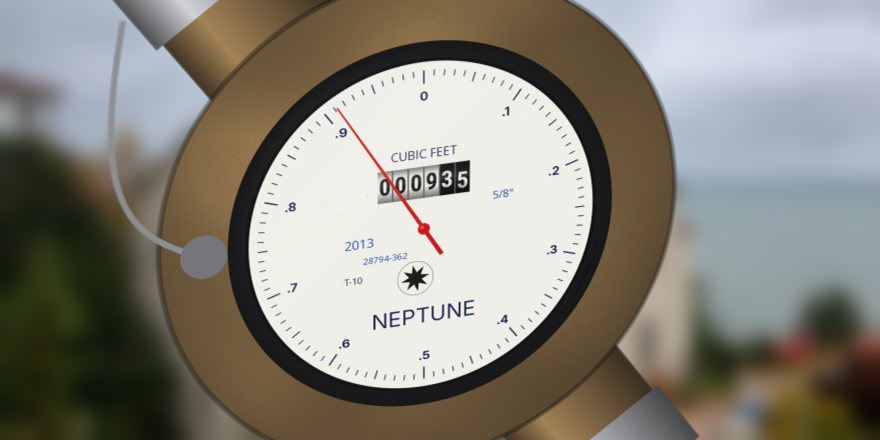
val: 934.91 (ft³)
